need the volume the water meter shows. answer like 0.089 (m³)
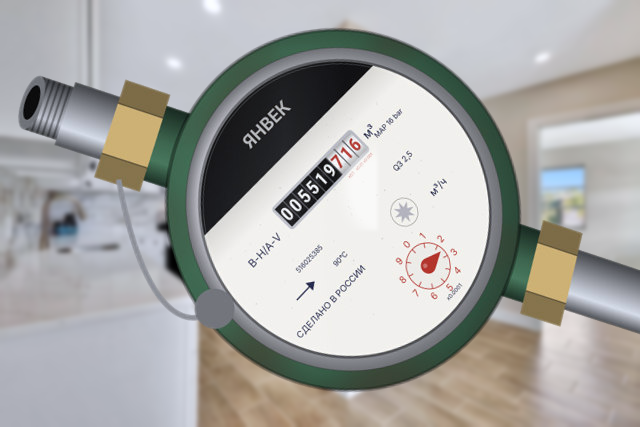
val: 5519.7162 (m³)
